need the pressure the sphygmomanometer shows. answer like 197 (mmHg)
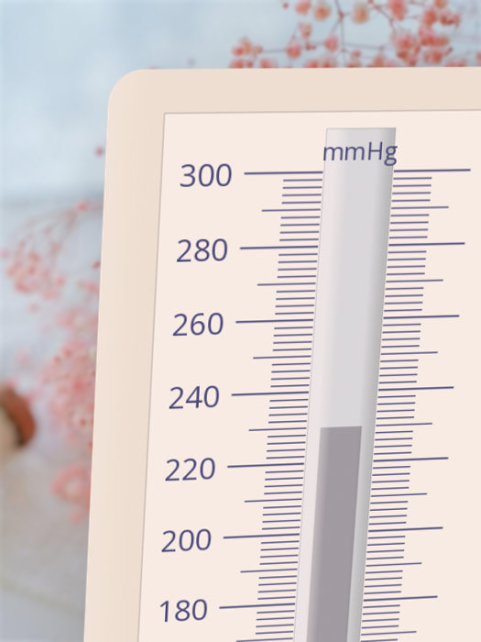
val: 230 (mmHg)
